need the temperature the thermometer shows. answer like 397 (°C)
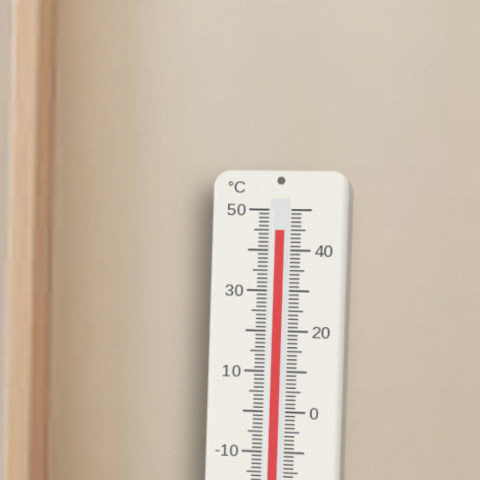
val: 45 (°C)
